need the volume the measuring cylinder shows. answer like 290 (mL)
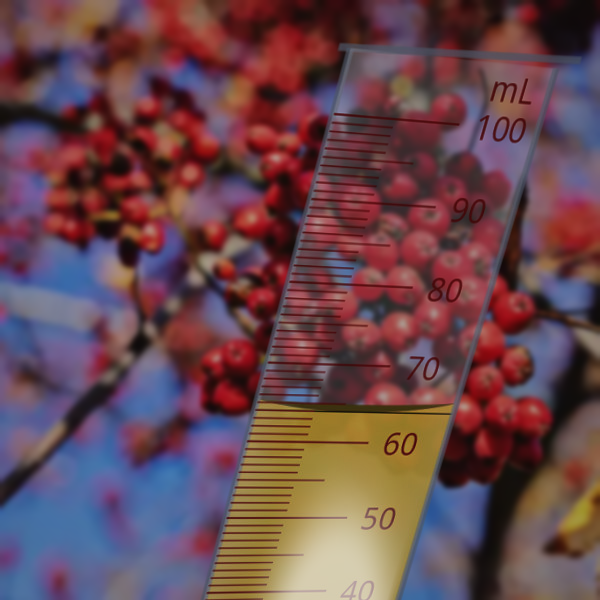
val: 64 (mL)
